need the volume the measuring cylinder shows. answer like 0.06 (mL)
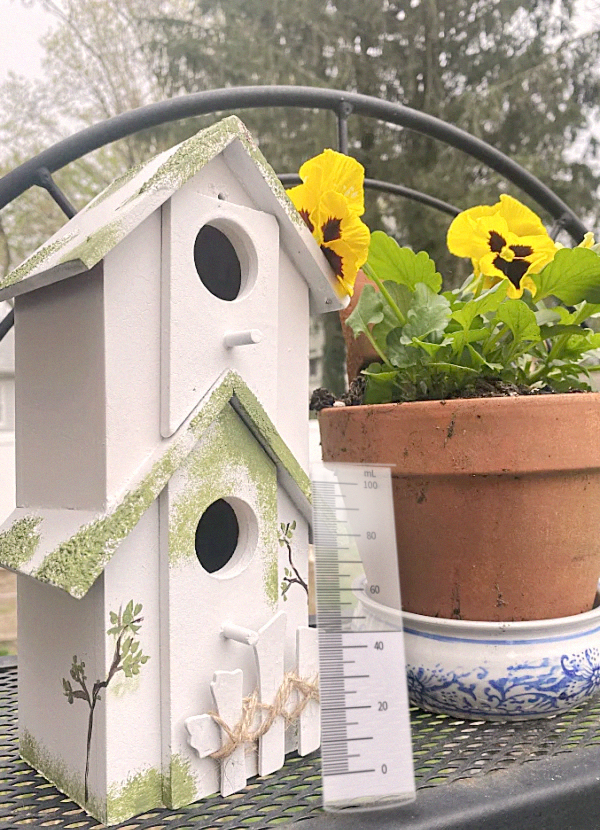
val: 45 (mL)
